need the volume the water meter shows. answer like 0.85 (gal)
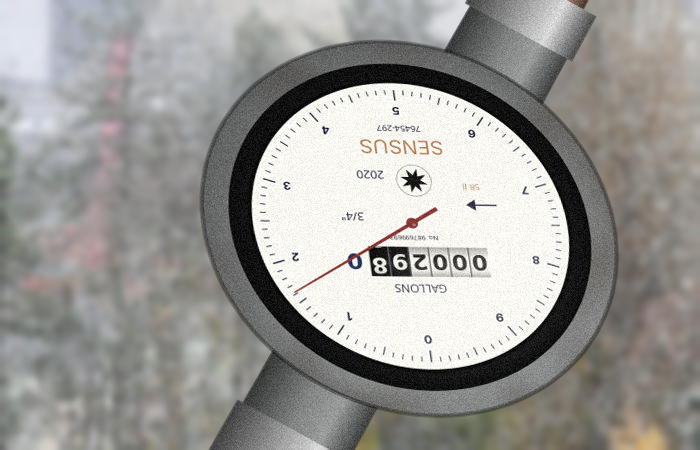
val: 2981.6 (gal)
